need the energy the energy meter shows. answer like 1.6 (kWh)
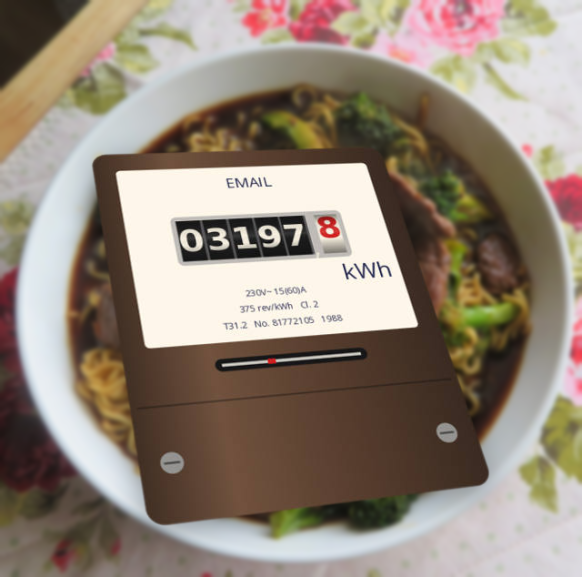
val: 3197.8 (kWh)
